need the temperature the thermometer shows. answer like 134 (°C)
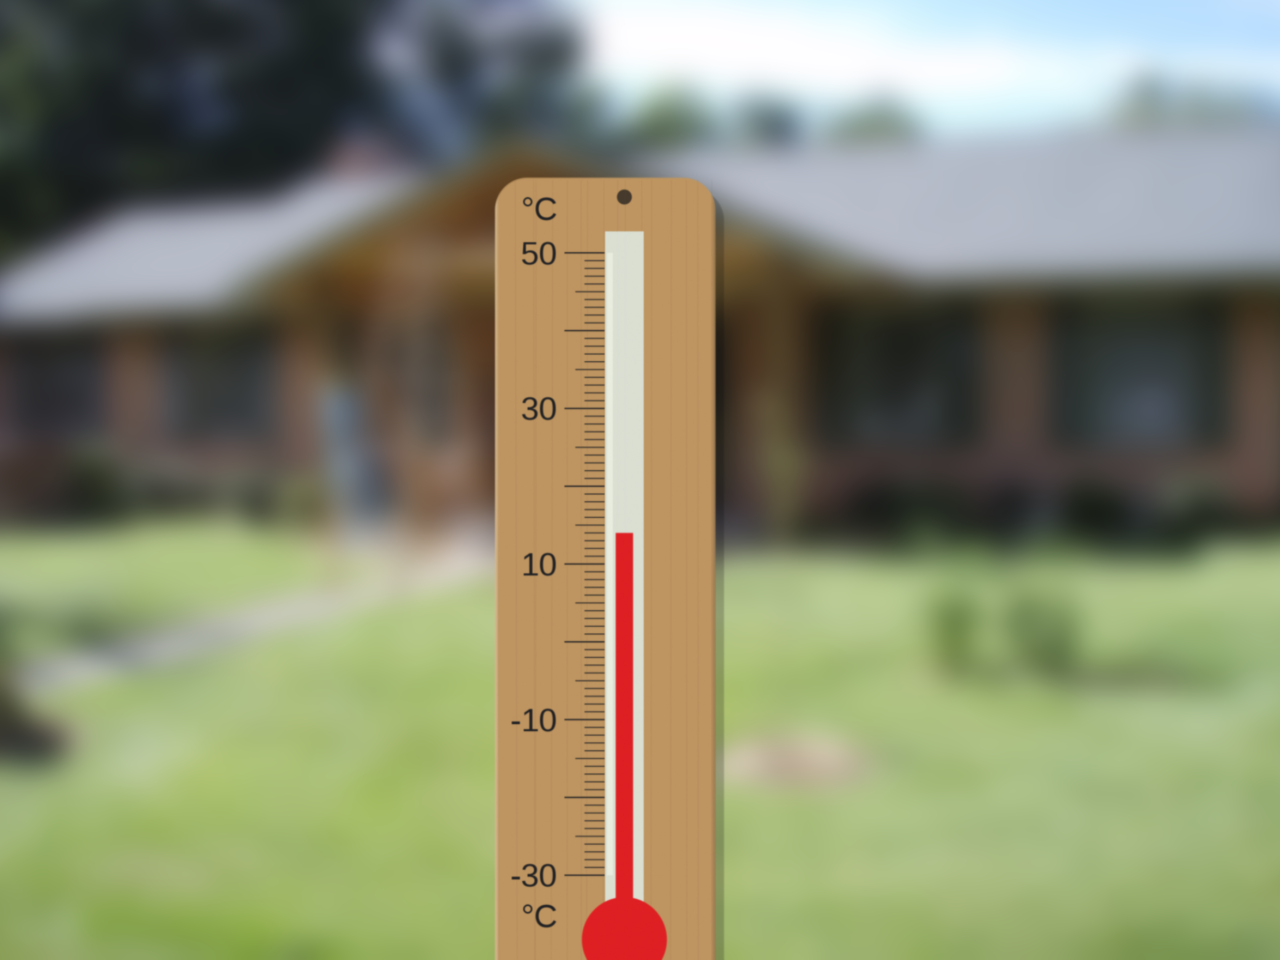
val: 14 (°C)
